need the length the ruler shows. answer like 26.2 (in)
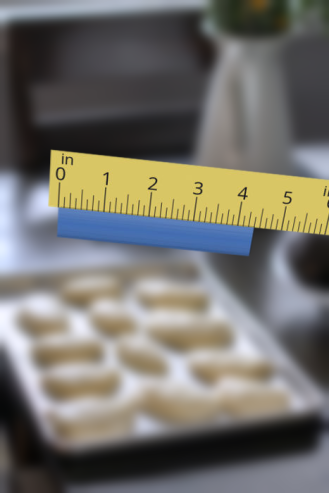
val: 4.375 (in)
